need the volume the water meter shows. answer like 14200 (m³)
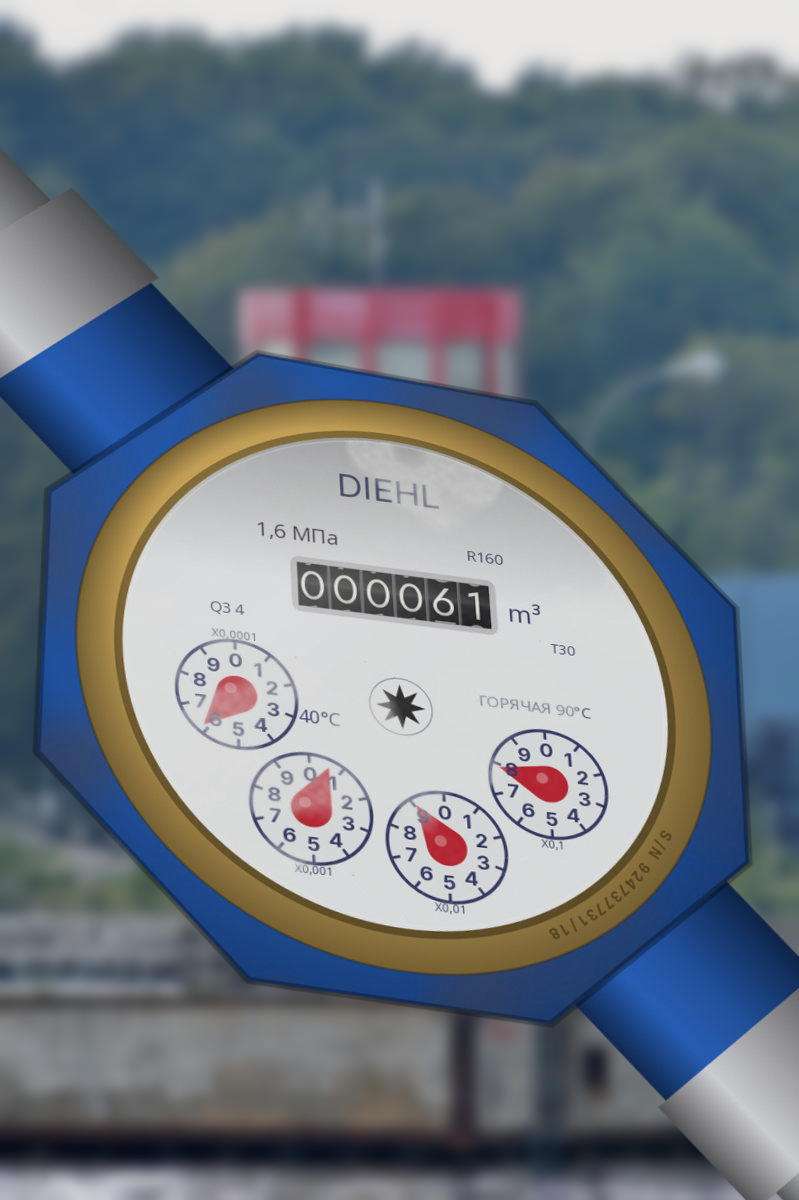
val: 61.7906 (m³)
